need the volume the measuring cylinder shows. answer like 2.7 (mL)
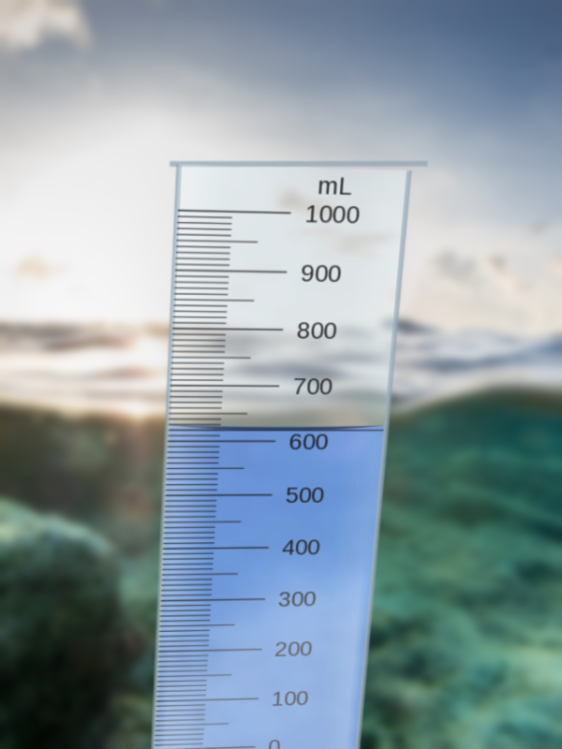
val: 620 (mL)
